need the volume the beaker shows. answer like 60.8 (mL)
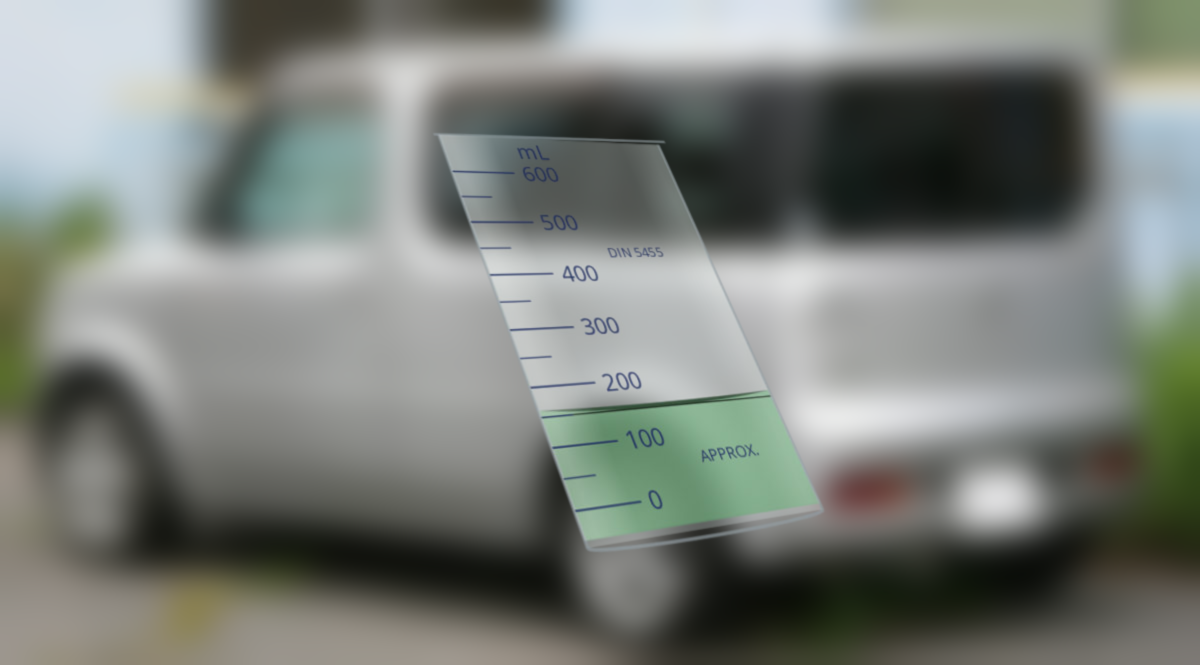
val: 150 (mL)
